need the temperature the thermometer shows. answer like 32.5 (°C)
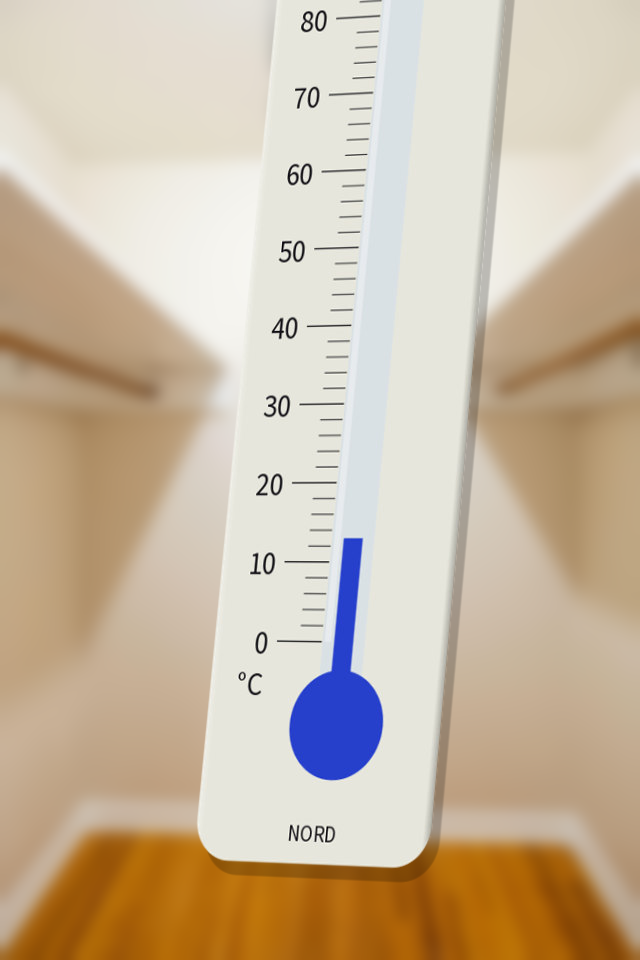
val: 13 (°C)
